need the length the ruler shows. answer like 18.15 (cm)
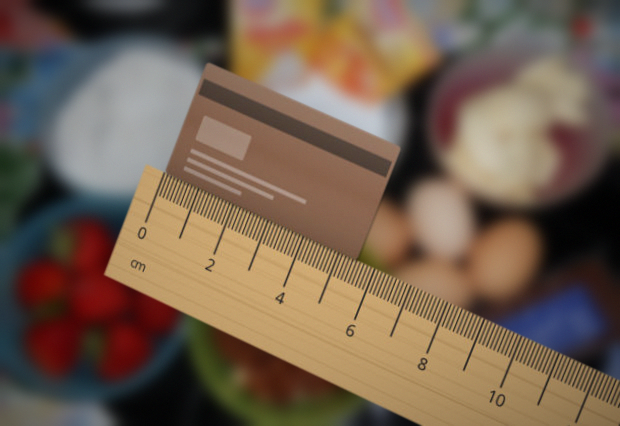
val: 5.5 (cm)
